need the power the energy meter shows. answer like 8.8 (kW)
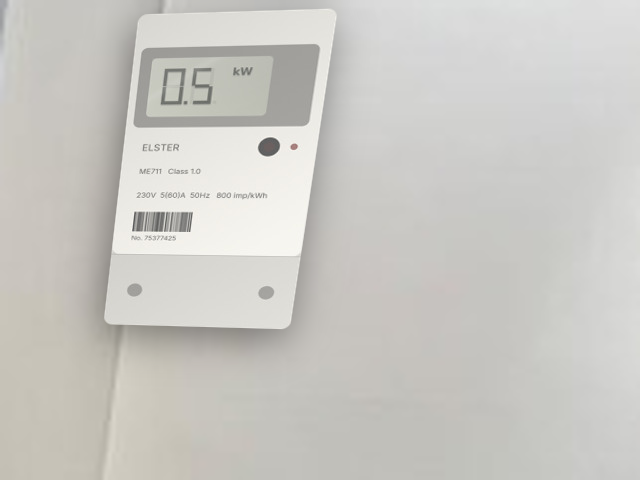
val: 0.5 (kW)
